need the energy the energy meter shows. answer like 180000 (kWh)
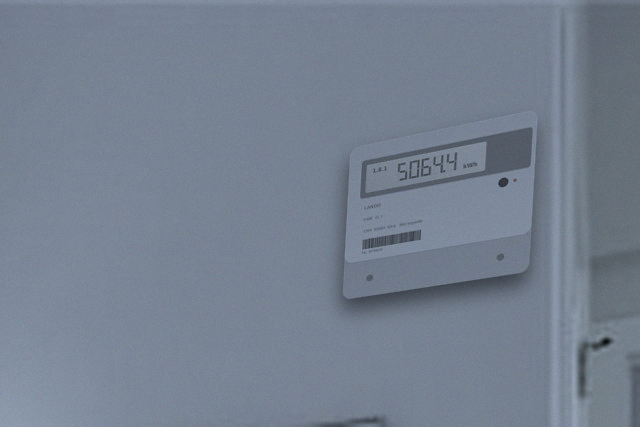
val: 5064.4 (kWh)
